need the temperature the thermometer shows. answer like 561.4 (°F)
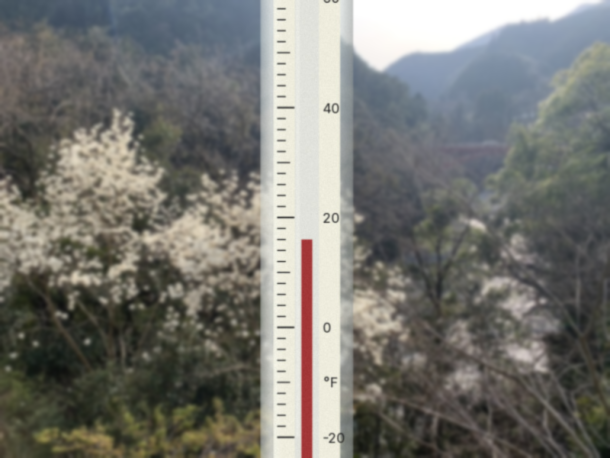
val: 16 (°F)
